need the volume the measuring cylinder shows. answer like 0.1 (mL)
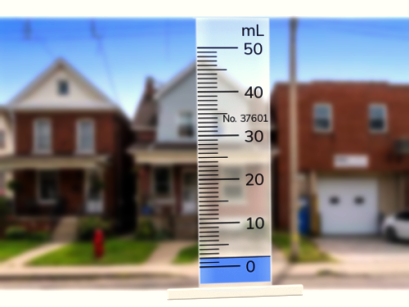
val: 2 (mL)
